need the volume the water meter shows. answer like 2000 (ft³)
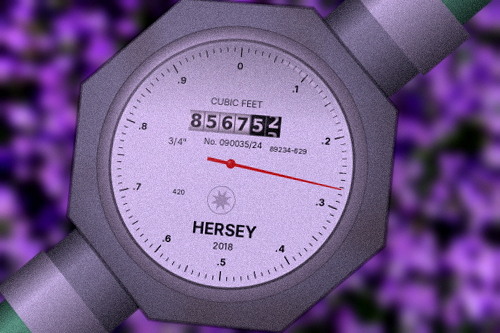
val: 856752.27 (ft³)
